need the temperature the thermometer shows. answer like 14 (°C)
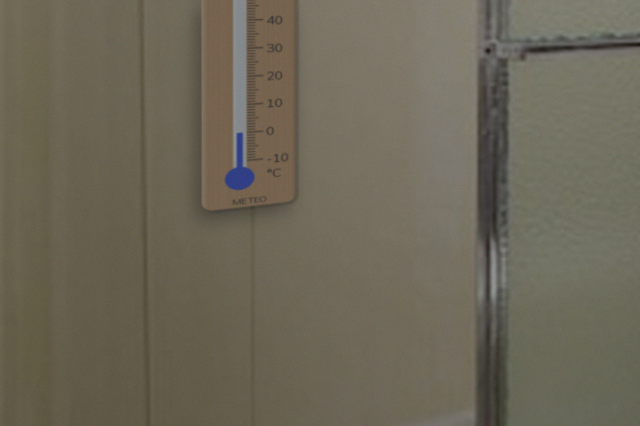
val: 0 (°C)
